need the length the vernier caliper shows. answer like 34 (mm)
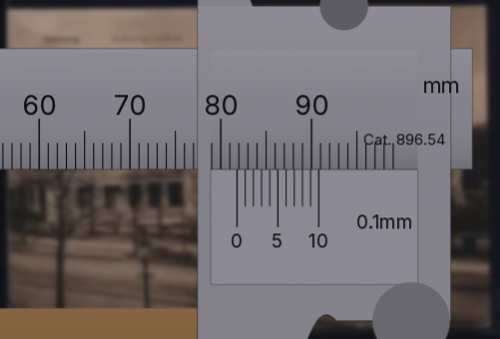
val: 81.8 (mm)
